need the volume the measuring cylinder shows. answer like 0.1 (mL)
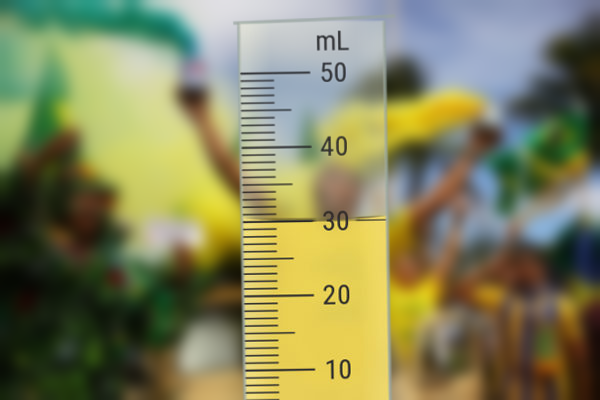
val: 30 (mL)
